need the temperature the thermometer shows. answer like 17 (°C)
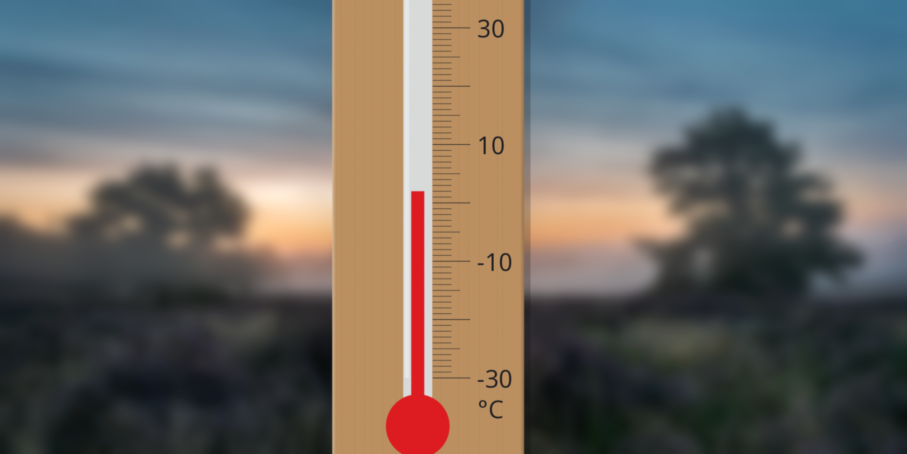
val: 2 (°C)
